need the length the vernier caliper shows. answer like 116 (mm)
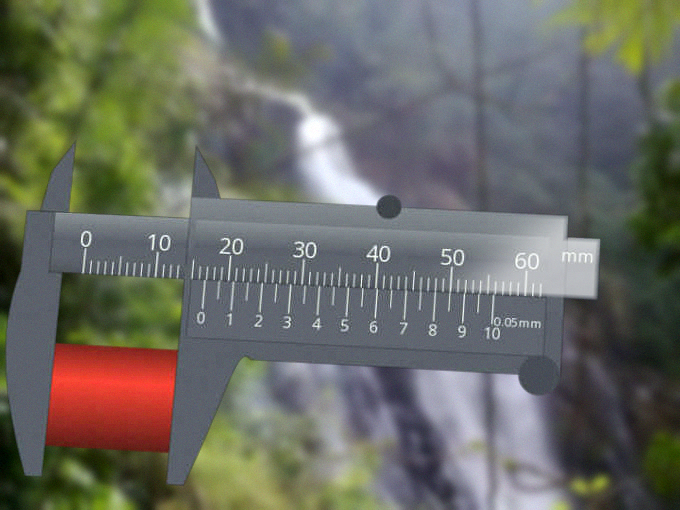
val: 16.8 (mm)
